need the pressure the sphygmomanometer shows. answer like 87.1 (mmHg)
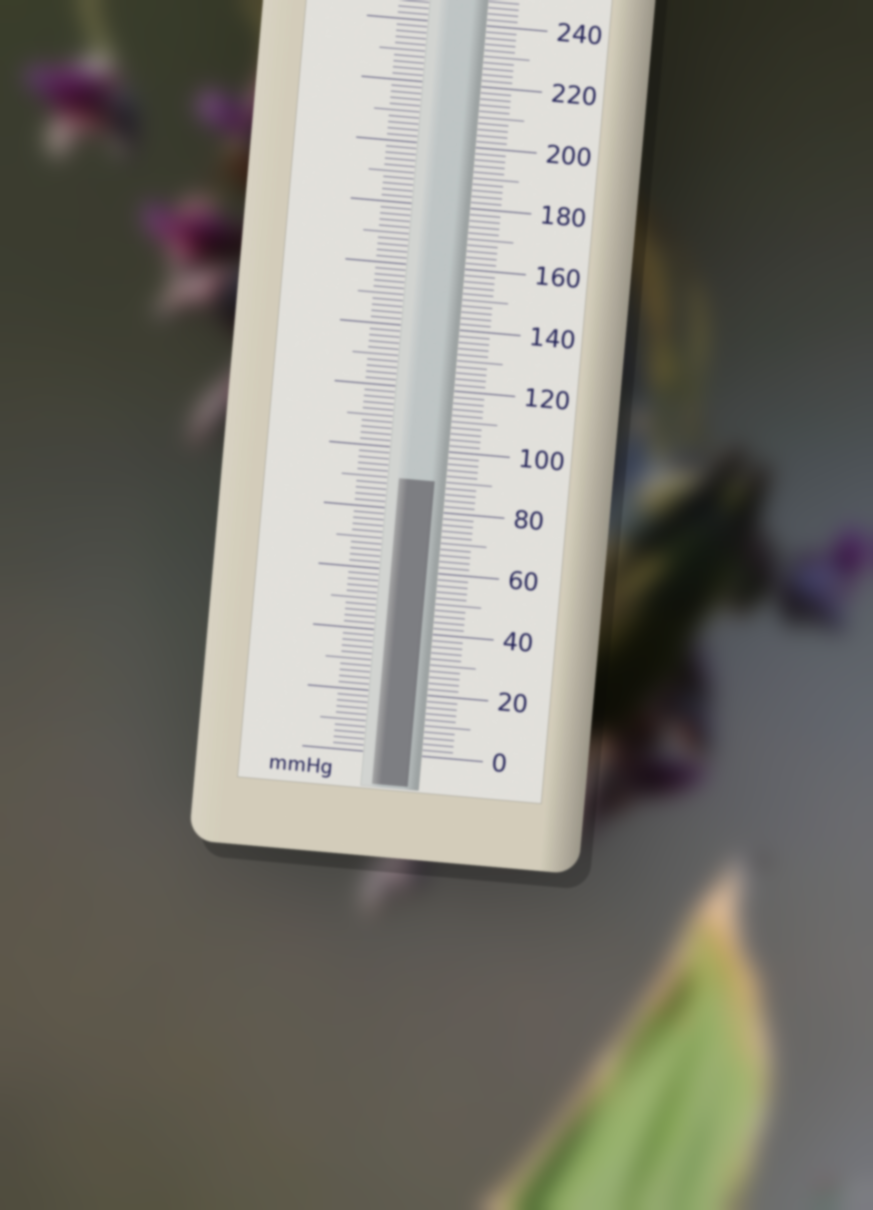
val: 90 (mmHg)
